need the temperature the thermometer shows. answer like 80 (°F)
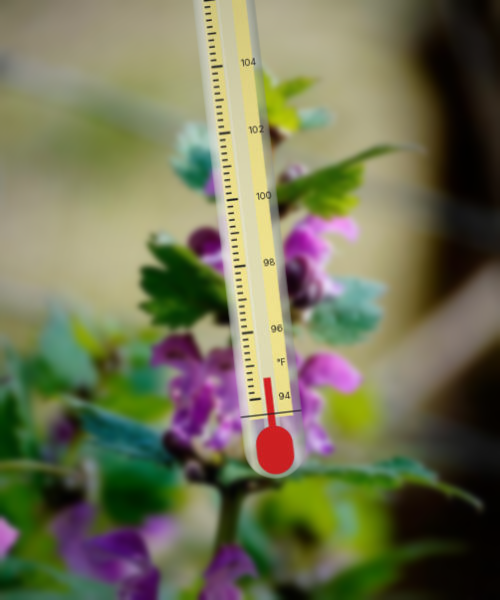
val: 94.6 (°F)
